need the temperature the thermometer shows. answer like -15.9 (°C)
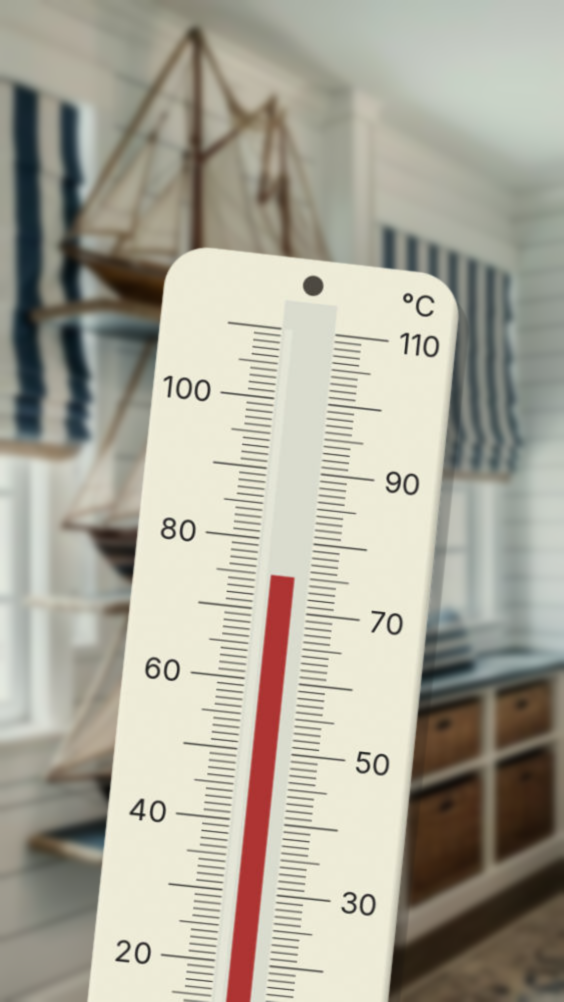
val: 75 (°C)
